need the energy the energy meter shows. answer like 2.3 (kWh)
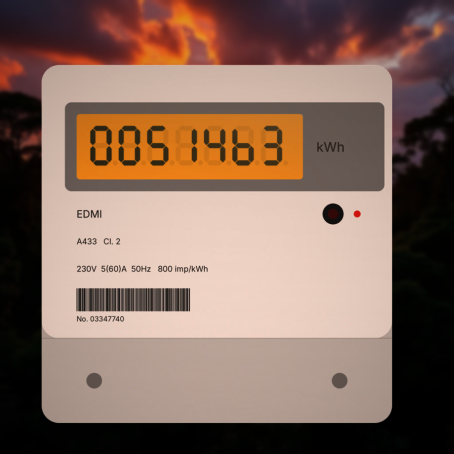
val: 51463 (kWh)
